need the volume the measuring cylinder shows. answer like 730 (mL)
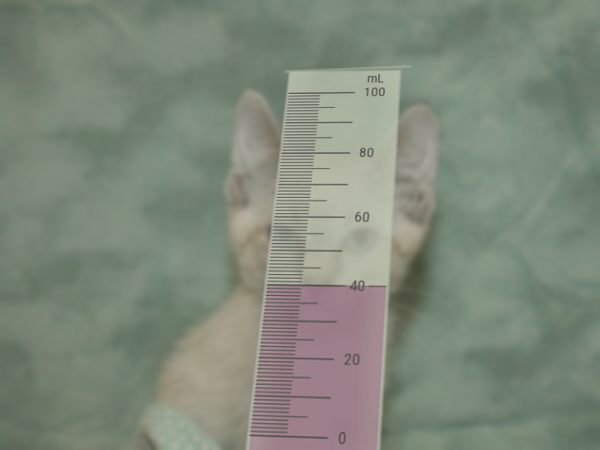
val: 40 (mL)
